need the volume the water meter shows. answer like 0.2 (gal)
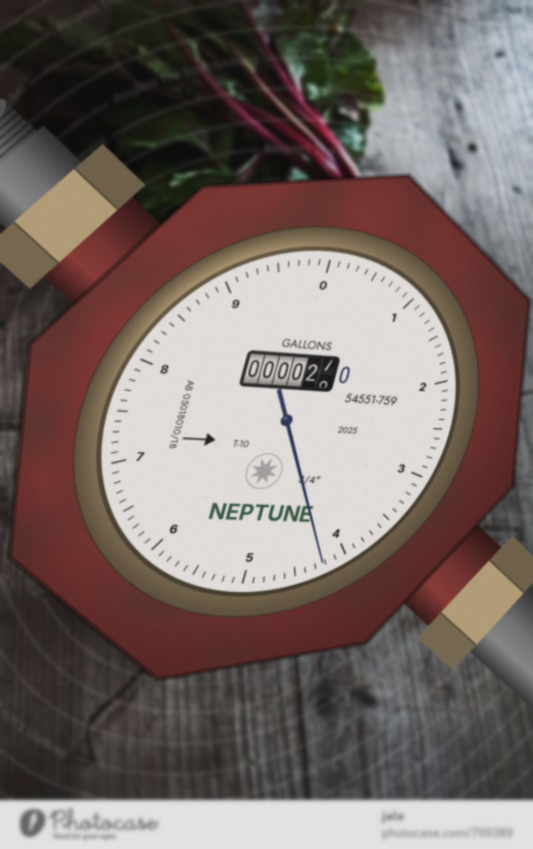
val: 274.2 (gal)
